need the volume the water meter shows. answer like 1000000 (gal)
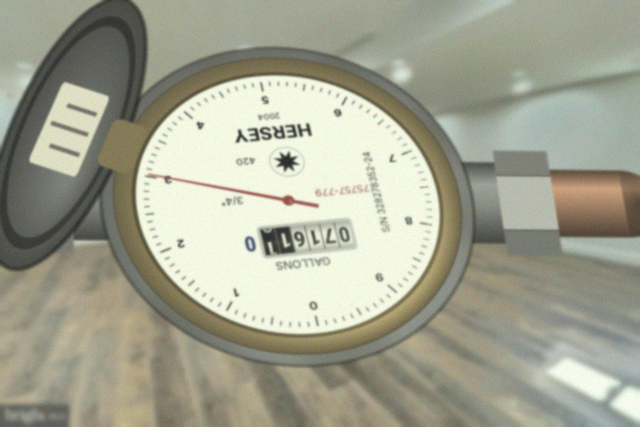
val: 716113.0 (gal)
